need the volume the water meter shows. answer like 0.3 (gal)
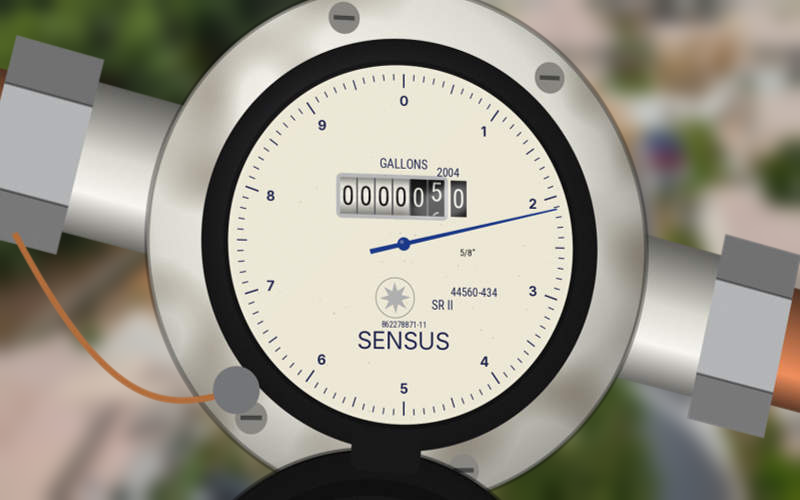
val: 52.1 (gal)
